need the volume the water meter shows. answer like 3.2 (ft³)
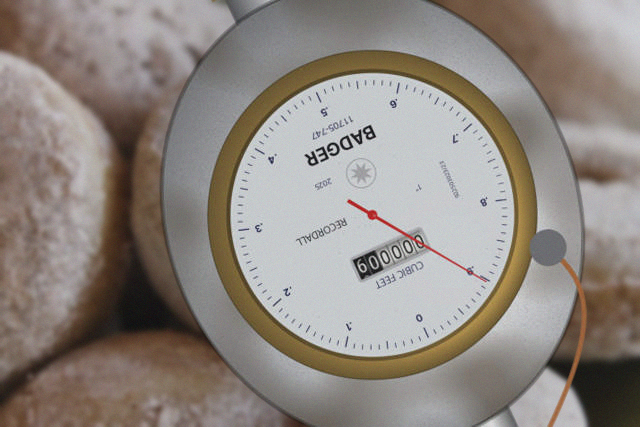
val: 8.90 (ft³)
